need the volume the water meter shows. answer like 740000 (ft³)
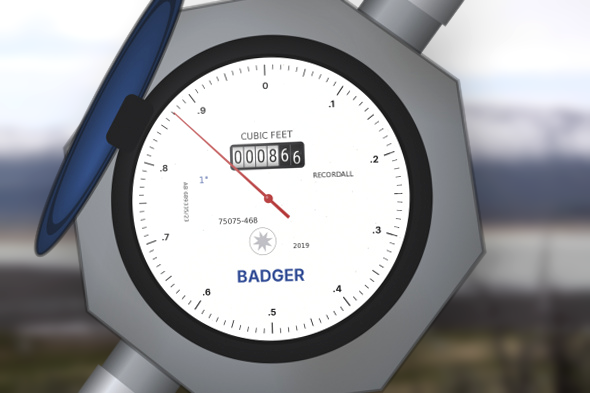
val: 865.87 (ft³)
